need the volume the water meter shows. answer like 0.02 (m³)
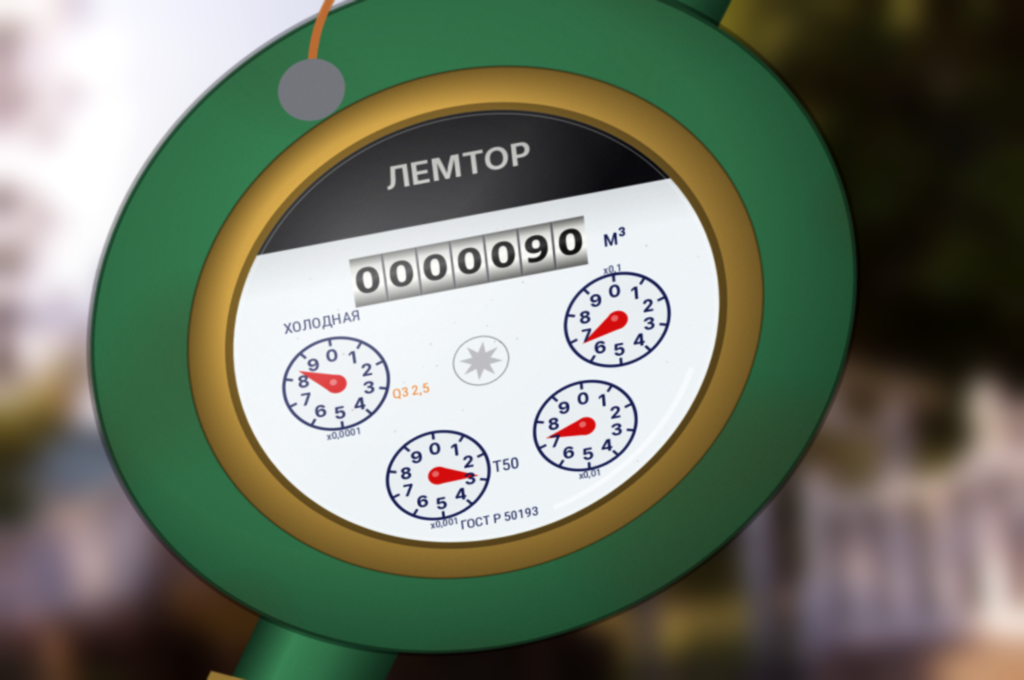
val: 90.6728 (m³)
